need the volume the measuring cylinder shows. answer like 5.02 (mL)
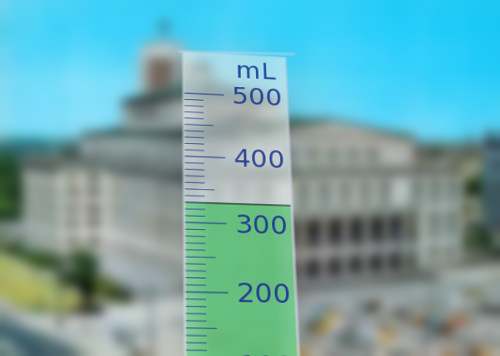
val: 330 (mL)
